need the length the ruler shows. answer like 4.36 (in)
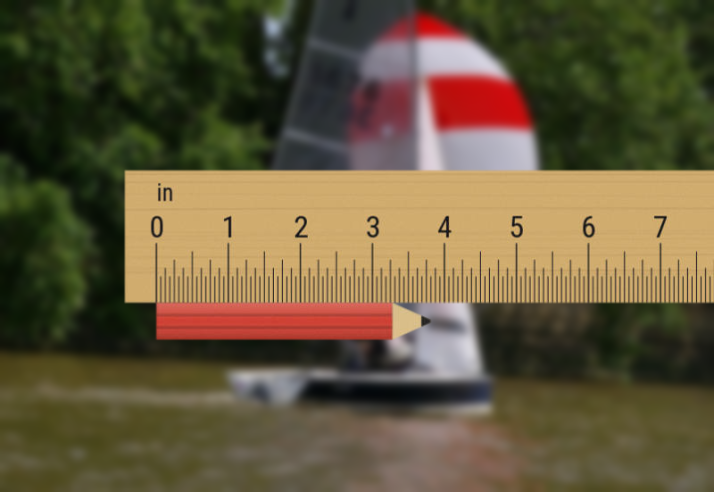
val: 3.8125 (in)
